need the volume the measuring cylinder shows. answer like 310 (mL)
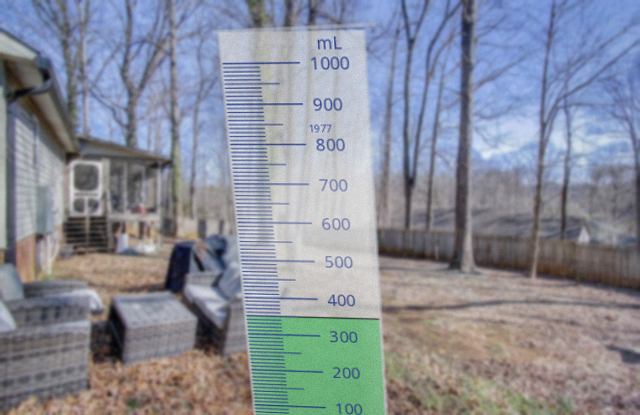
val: 350 (mL)
